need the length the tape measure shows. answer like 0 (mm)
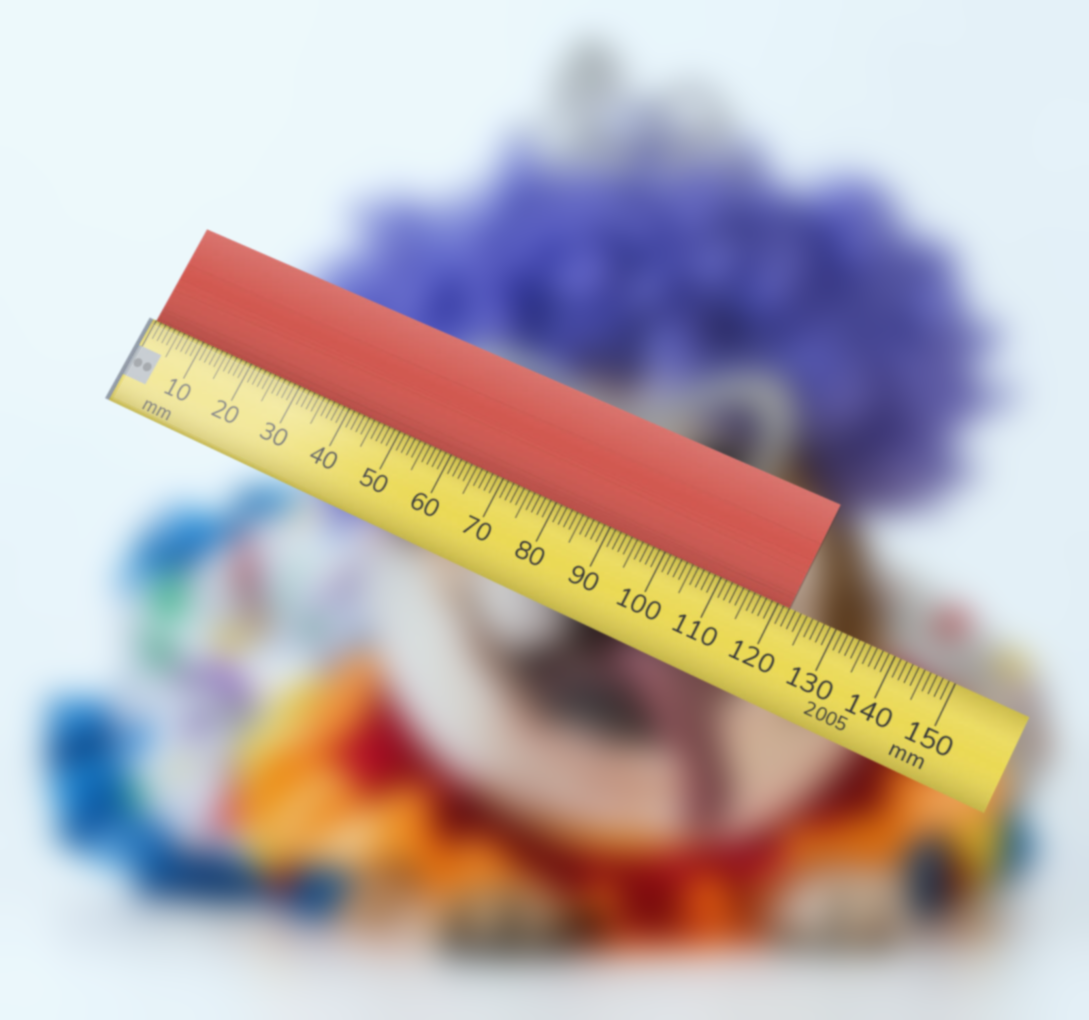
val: 122 (mm)
